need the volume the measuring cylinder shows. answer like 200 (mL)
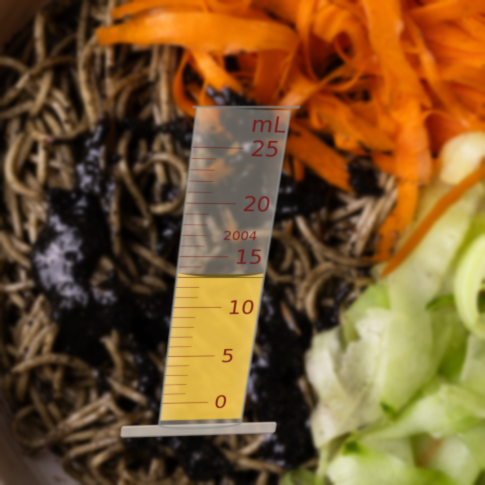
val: 13 (mL)
